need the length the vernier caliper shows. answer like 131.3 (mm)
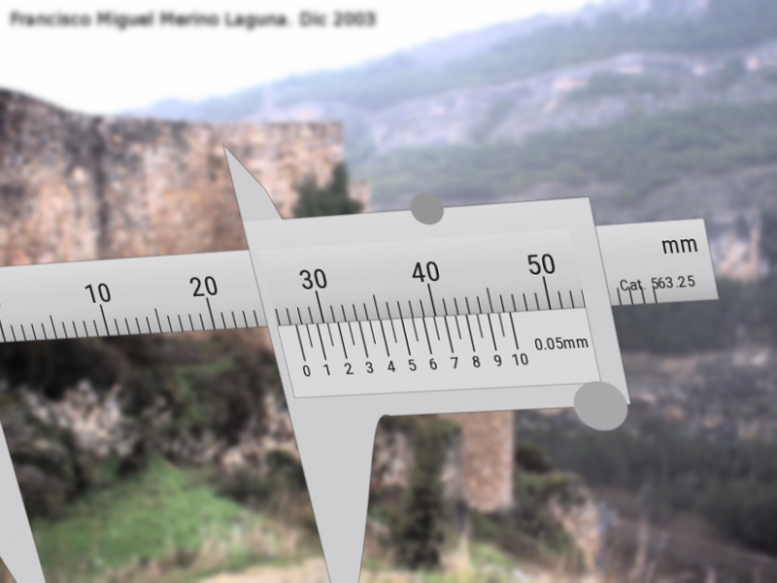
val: 27.5 (mm)
